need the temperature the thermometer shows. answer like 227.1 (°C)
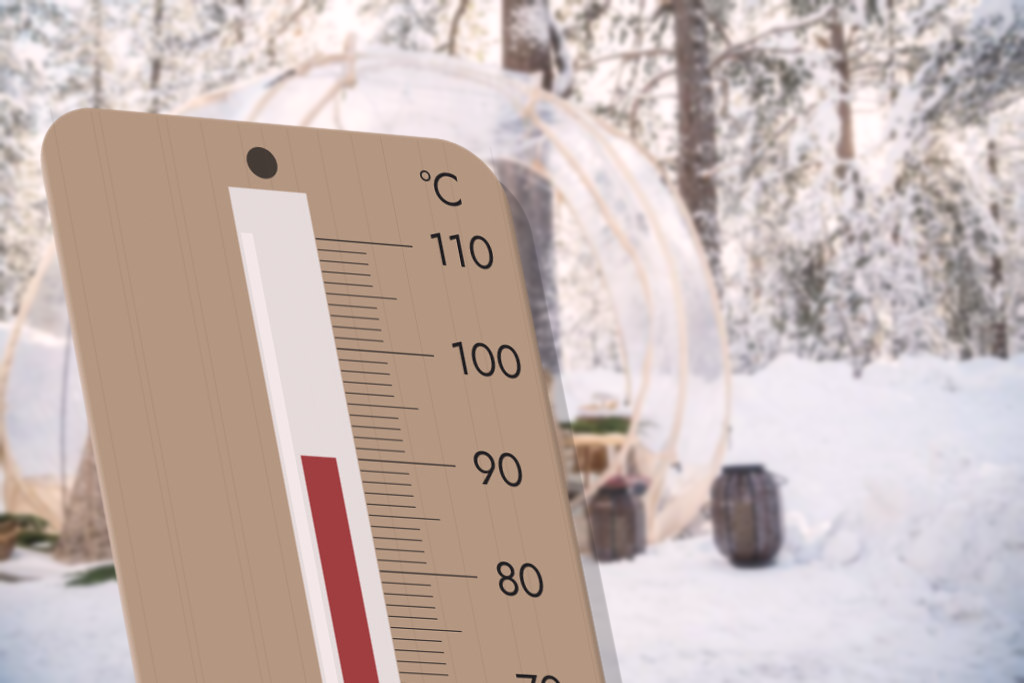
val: 90 (°C)
